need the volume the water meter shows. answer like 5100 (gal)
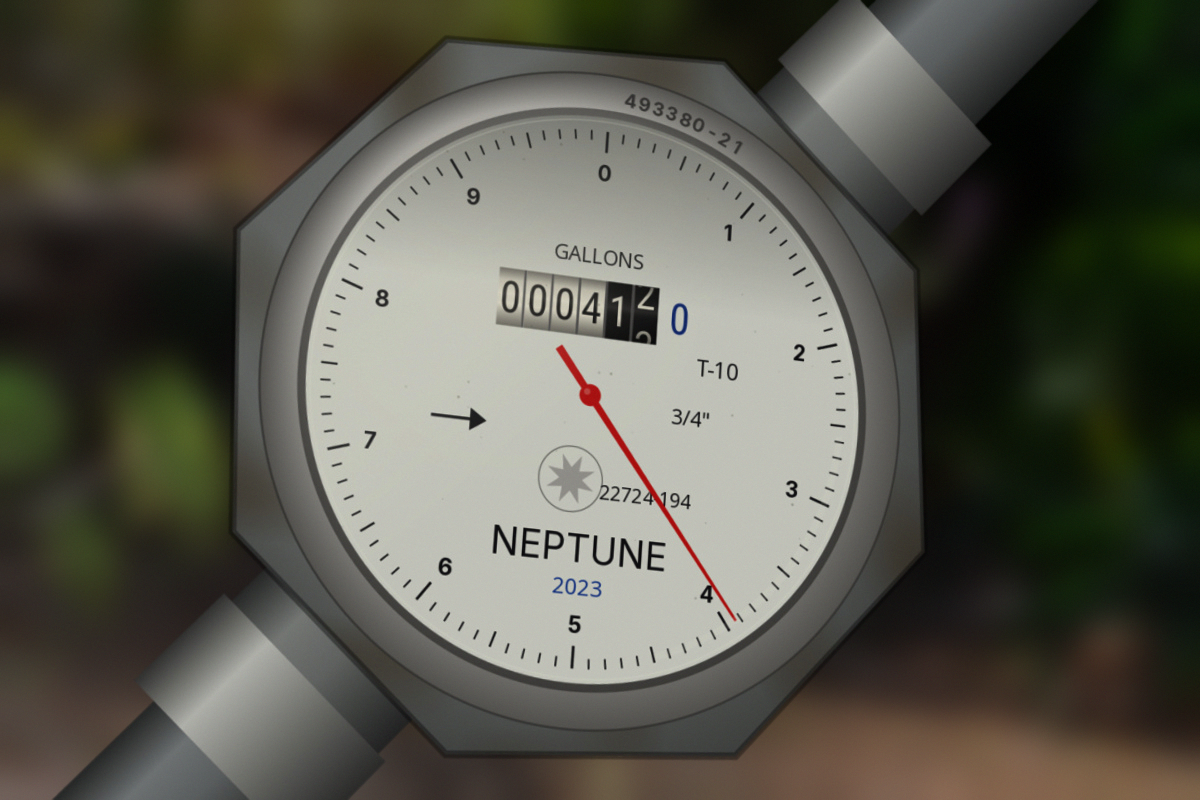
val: 4123.9 (gal)
